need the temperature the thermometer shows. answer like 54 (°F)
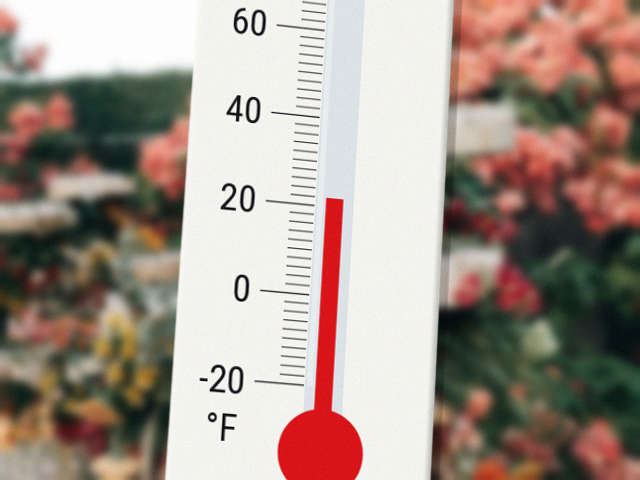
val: 22 (°F)
